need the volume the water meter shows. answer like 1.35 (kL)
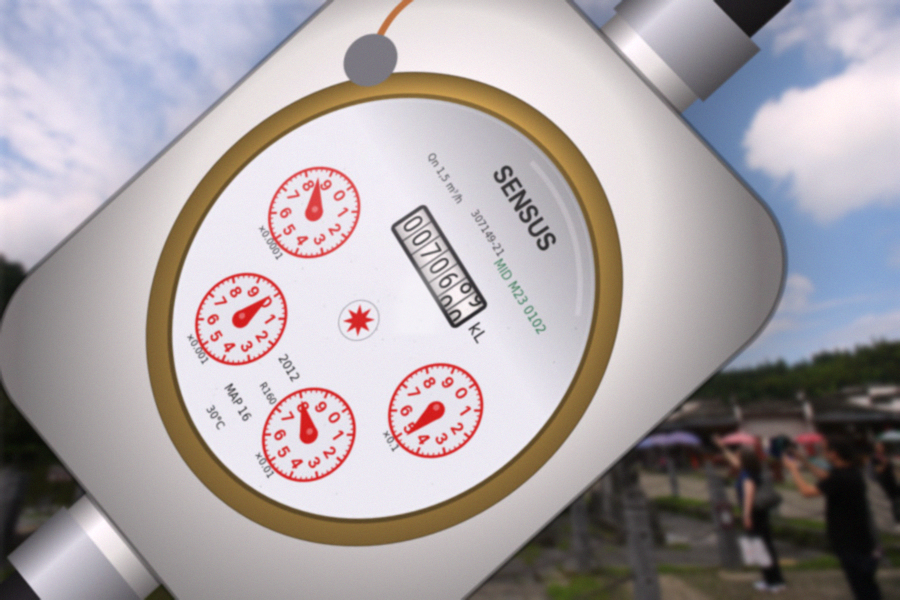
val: 70689.4798 (kL)
